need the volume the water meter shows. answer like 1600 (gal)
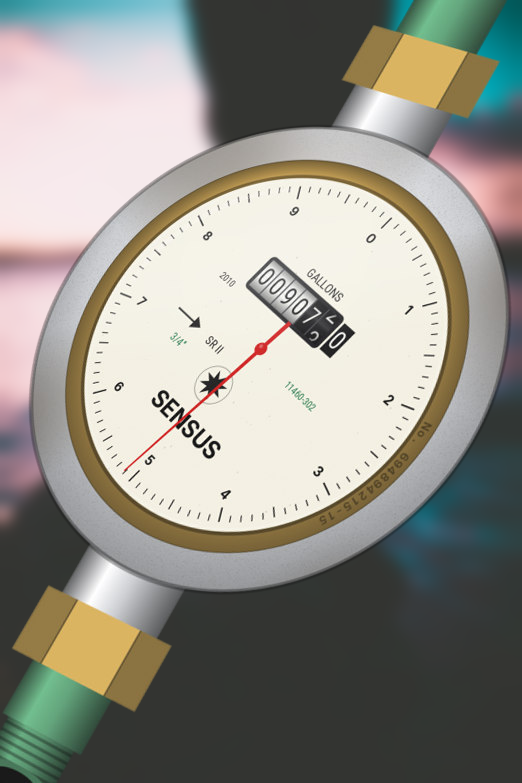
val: 90725.1 (gal)
